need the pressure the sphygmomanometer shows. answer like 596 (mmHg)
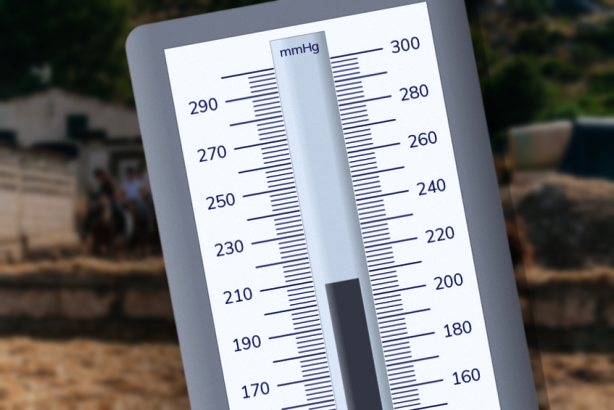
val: 208 (mmHg)
